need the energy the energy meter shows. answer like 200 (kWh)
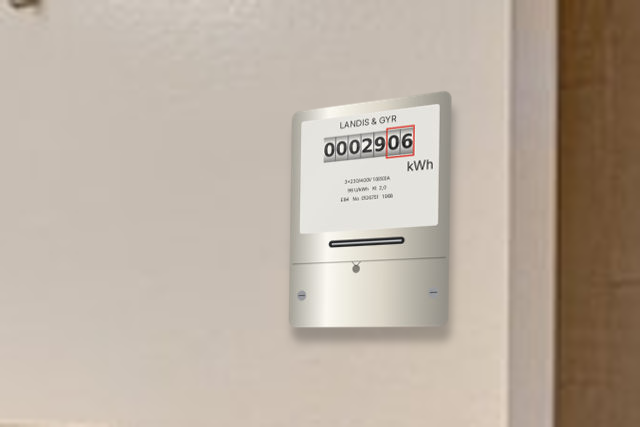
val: 29.06 (kWh)
